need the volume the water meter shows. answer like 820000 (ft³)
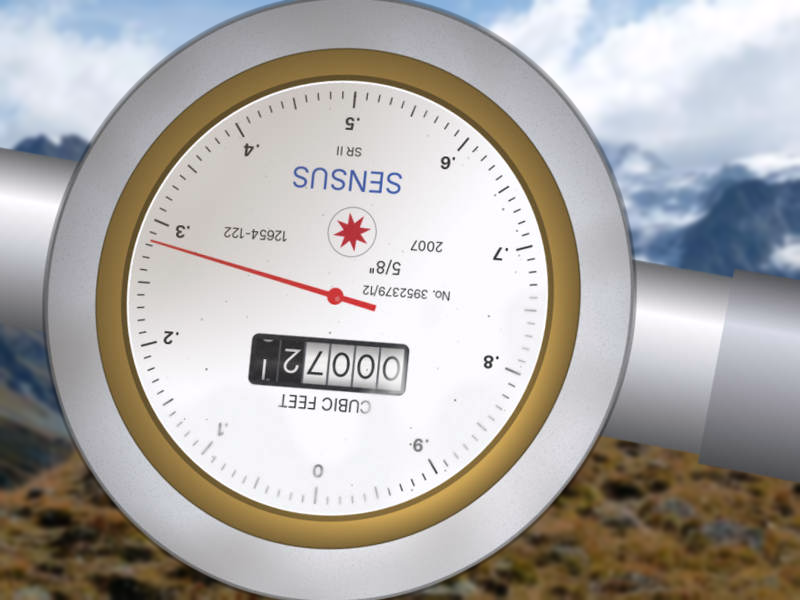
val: 721.28 (ft³)
